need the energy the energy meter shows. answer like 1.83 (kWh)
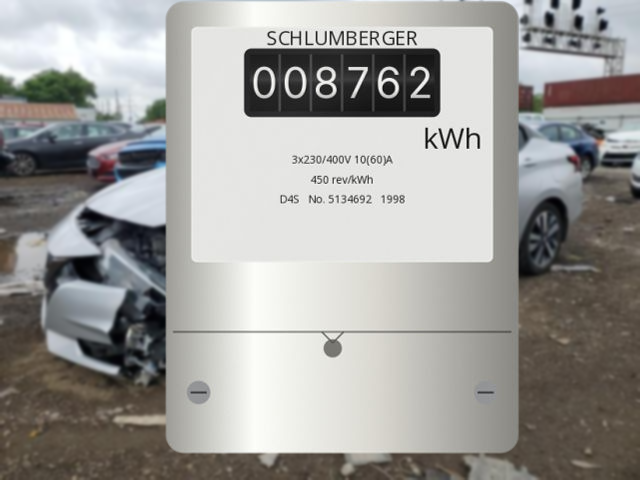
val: 8762 (kWh)
